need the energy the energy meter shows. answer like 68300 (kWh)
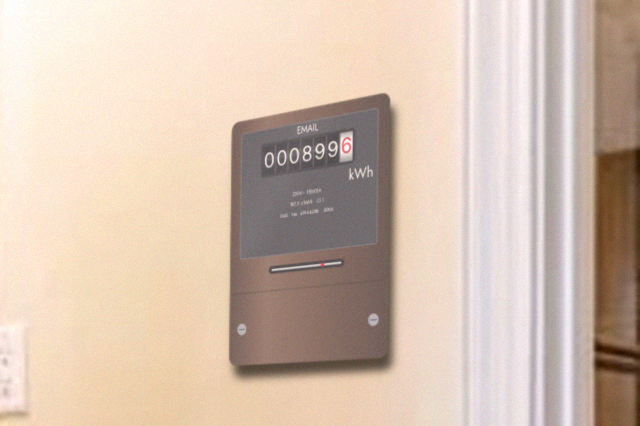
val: 899.6 (kWh)
